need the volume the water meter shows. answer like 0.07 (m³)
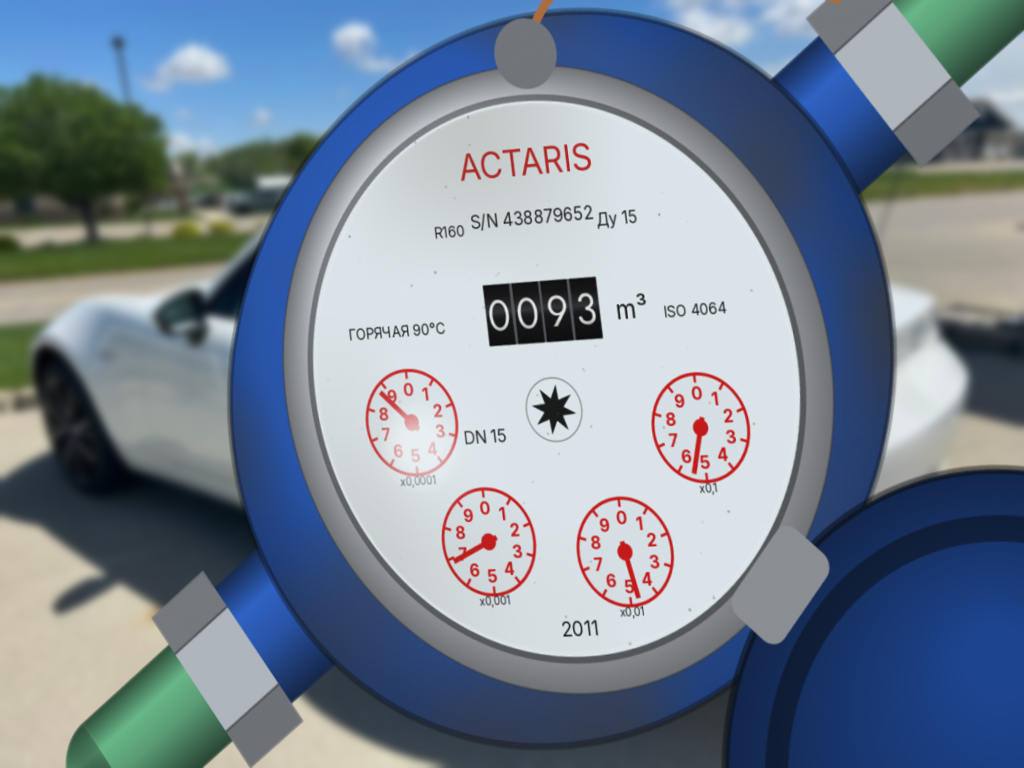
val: 93.5468 (m³)
